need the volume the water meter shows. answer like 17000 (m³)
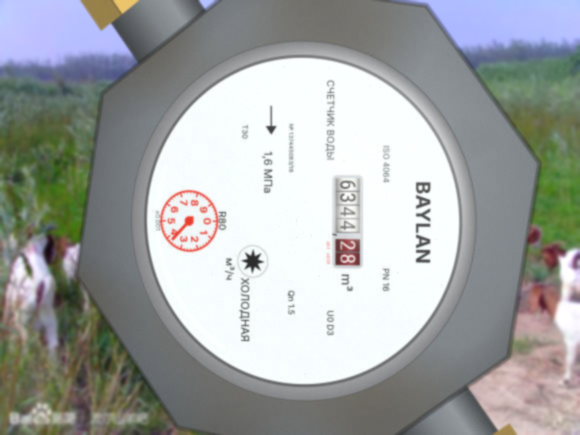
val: 6344.283 (m³)
